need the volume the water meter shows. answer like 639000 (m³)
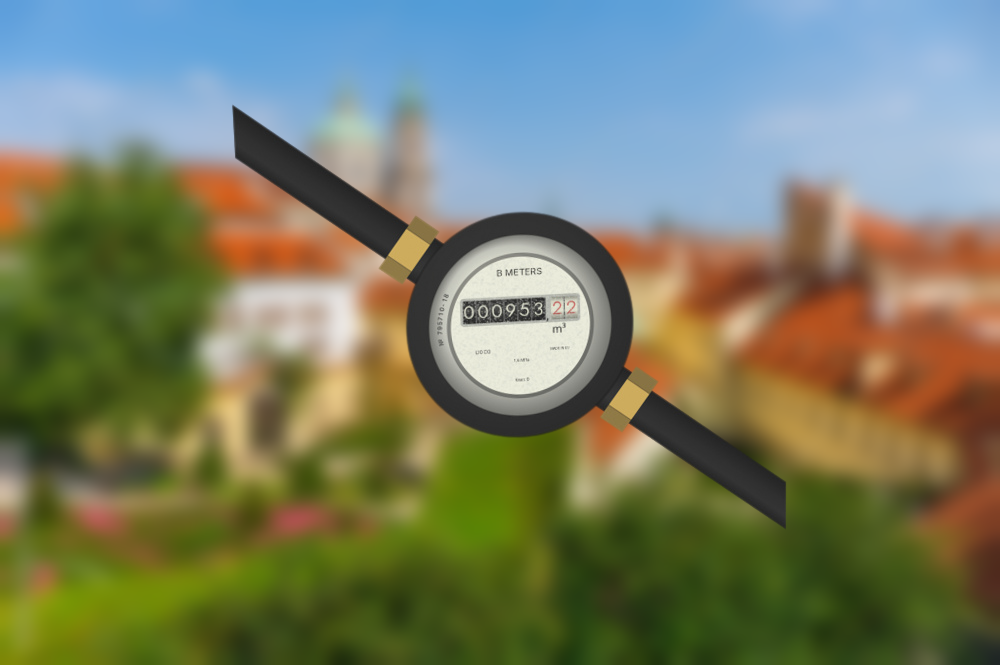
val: 953.22 (m³)
